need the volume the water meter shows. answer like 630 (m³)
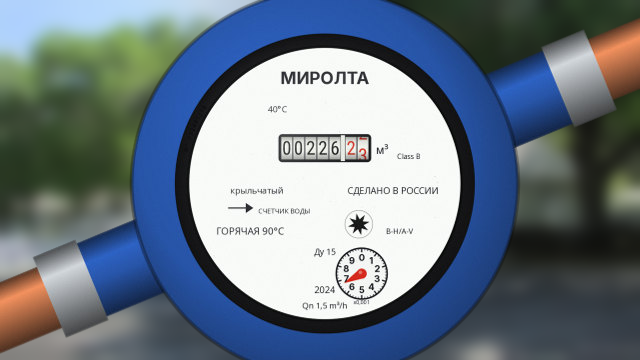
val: 226.226 (m³)
